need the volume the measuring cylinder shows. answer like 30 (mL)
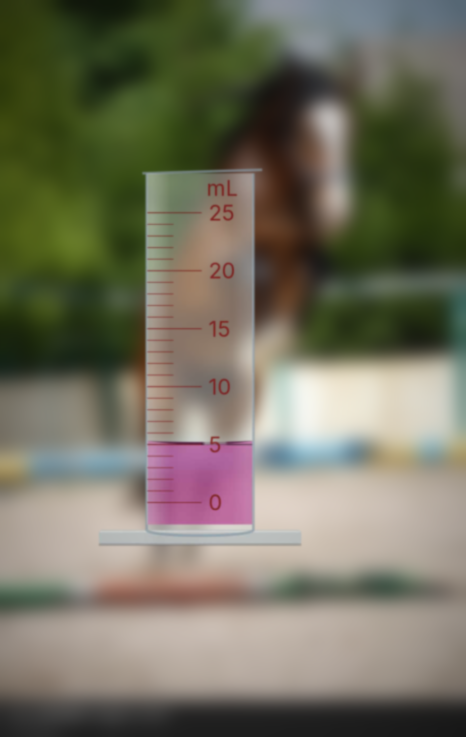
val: 5 (mL)
